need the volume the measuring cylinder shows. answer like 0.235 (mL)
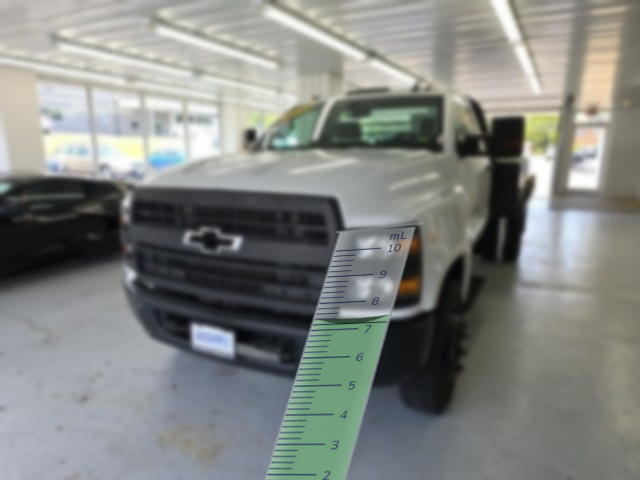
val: 7.2 (mL)
